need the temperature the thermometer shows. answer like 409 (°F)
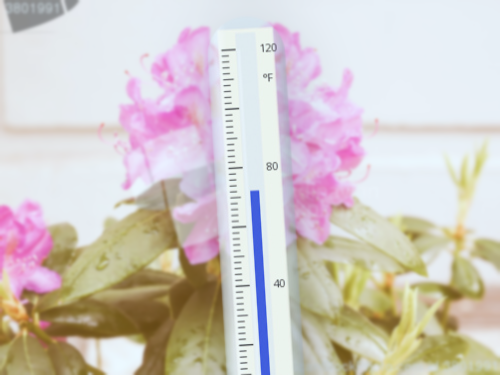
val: 72 (°F)
